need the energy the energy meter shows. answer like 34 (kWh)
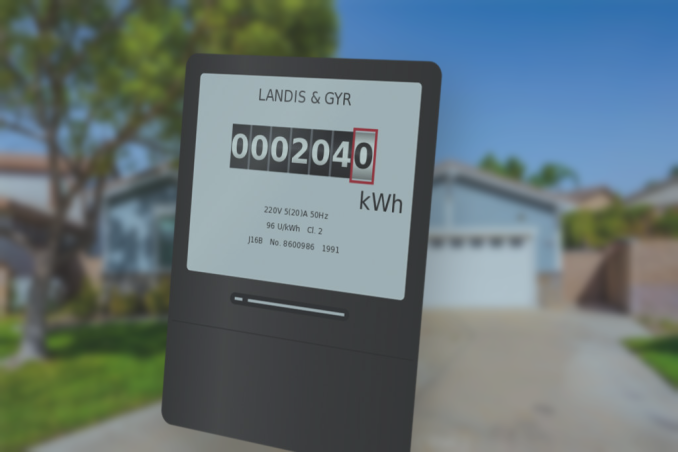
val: 204.0 (kWh)
